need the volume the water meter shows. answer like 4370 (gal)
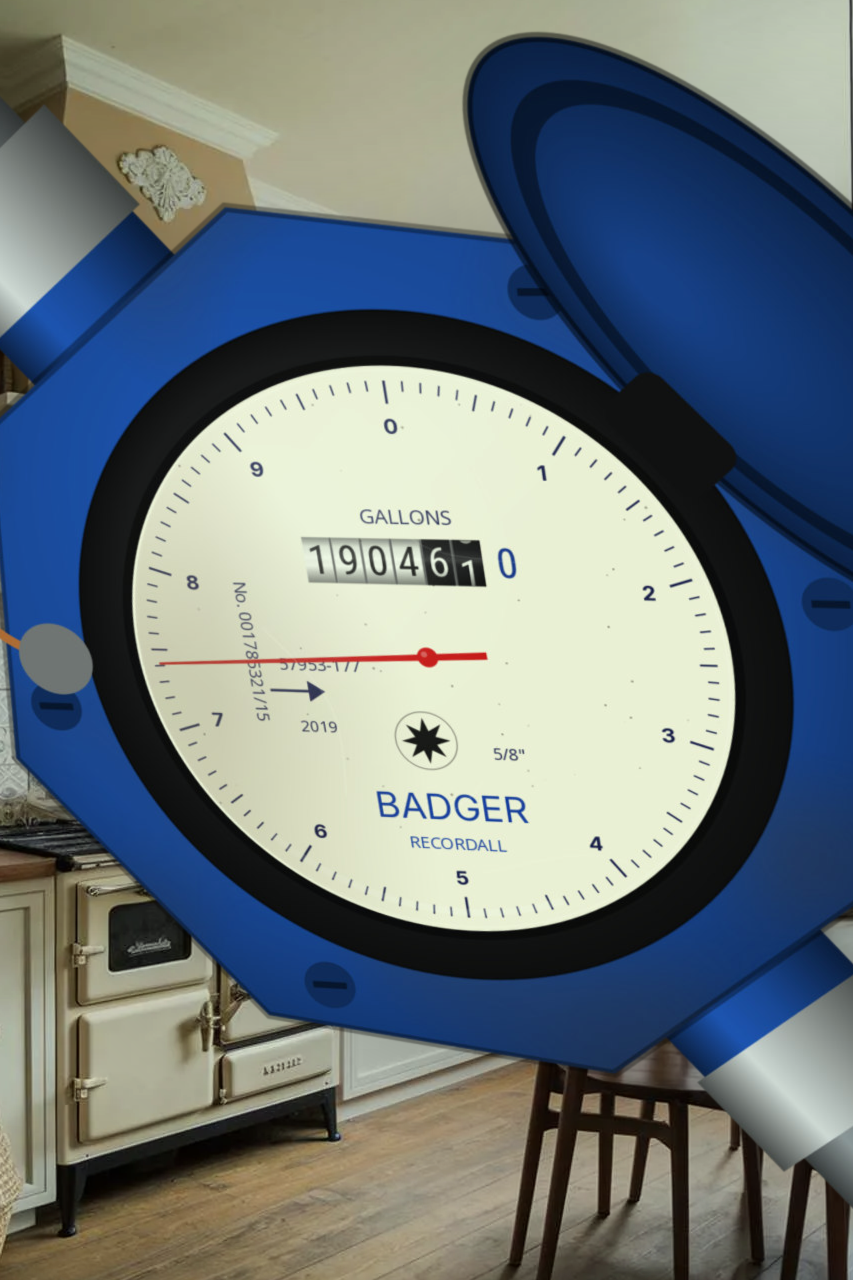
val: 1904607.4 (gal)
